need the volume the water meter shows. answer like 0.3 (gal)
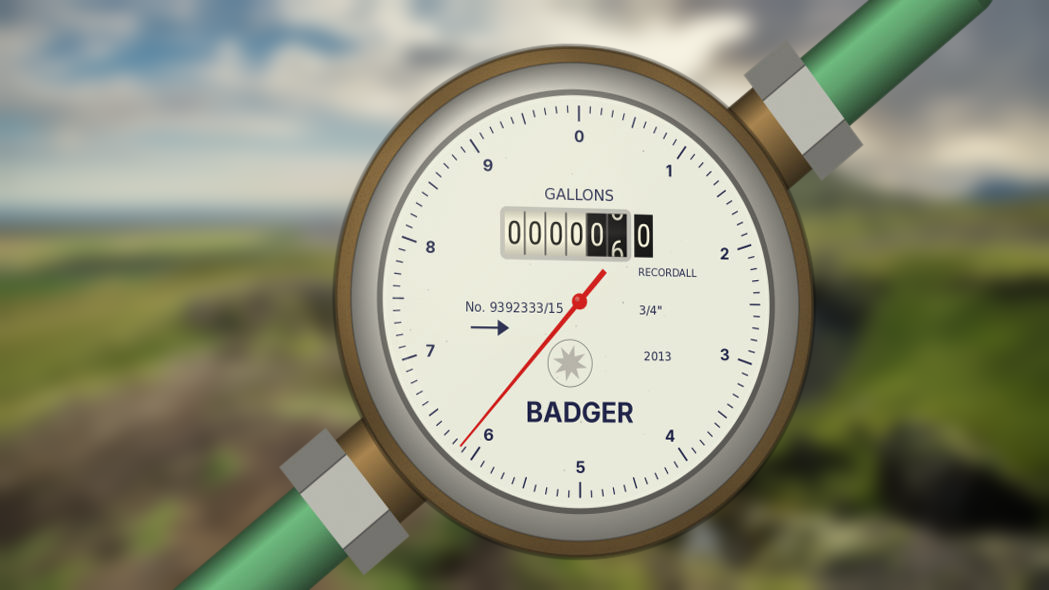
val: 56.1 (gal)
